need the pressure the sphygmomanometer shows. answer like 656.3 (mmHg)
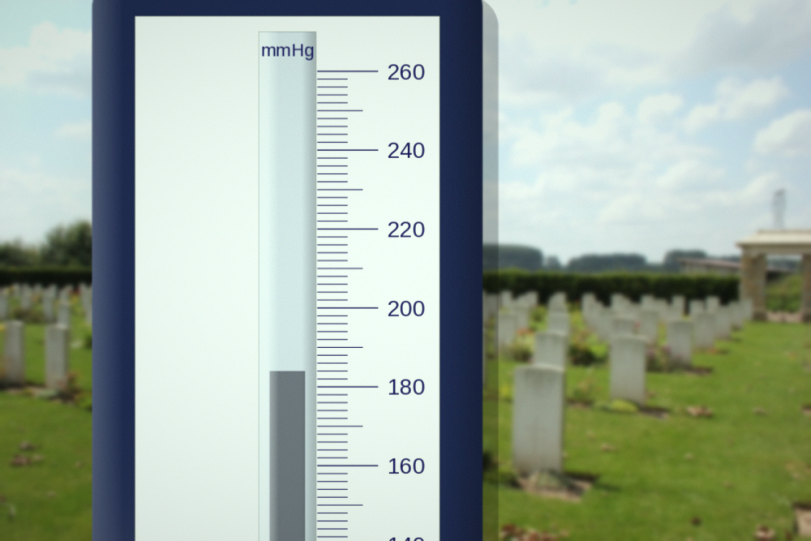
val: 184 (mmHg)
